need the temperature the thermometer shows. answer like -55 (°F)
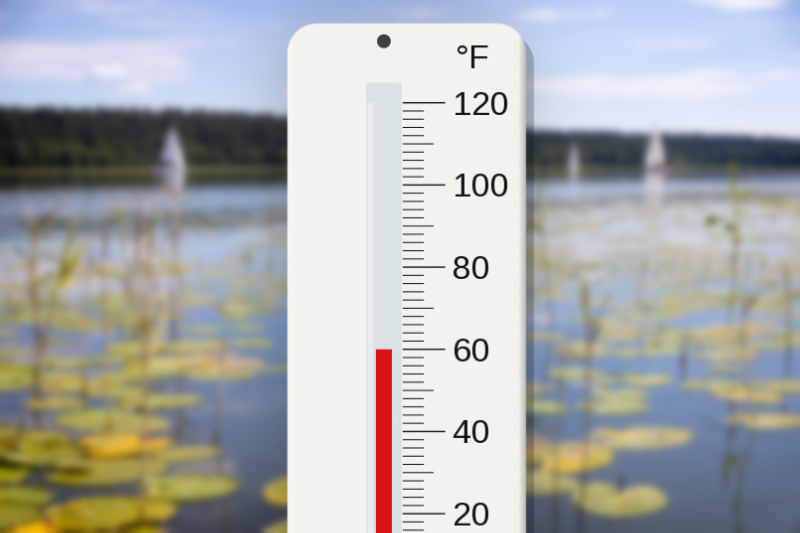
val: 60 (°F)
